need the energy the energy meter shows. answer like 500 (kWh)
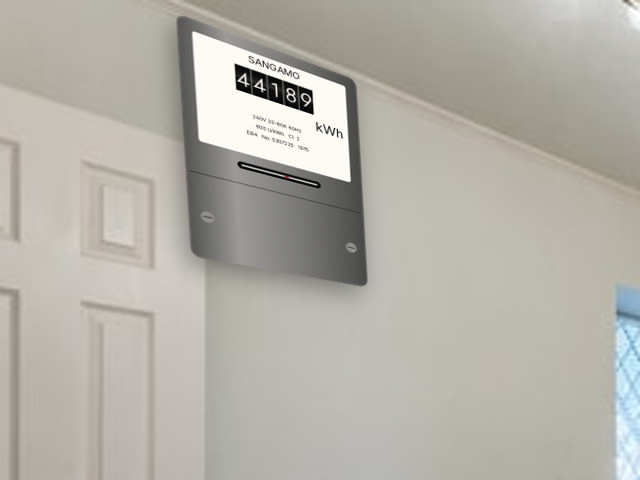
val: 44189 (kWh)
